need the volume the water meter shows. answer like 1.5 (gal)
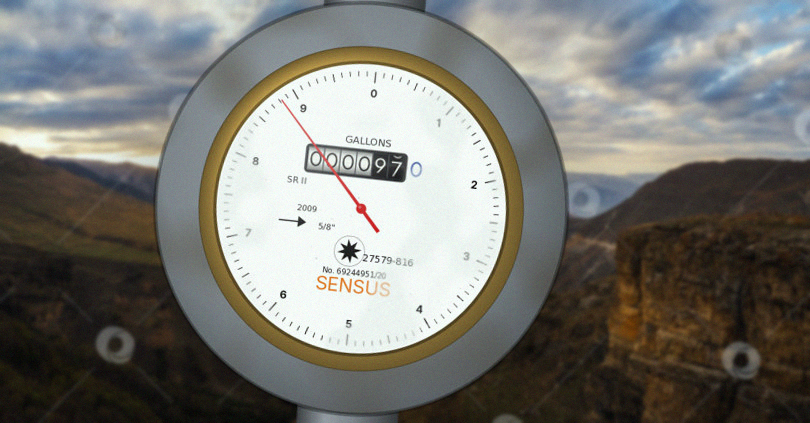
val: 968.8 (gal)
